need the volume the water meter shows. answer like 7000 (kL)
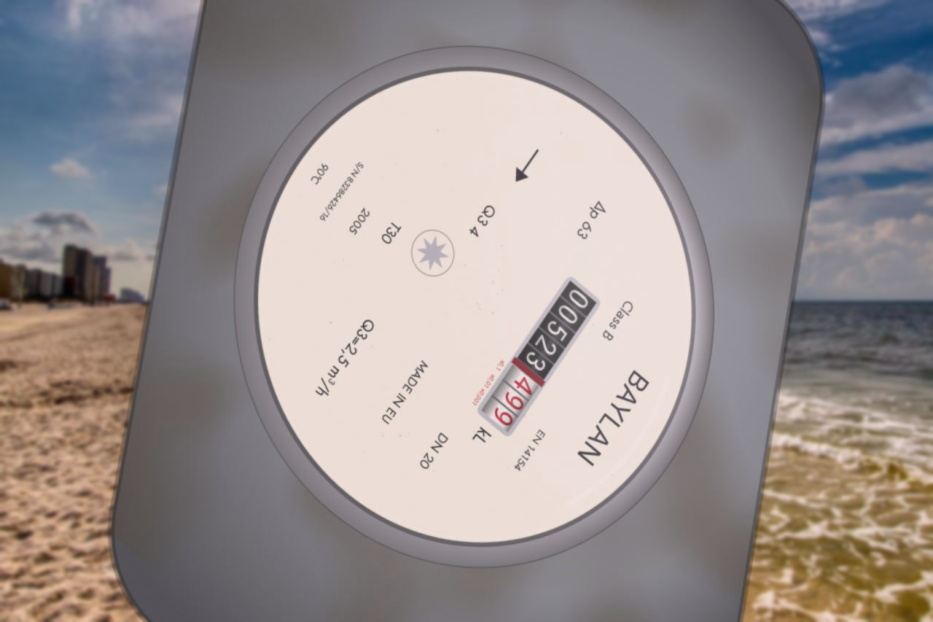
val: 523.499 (kL)
